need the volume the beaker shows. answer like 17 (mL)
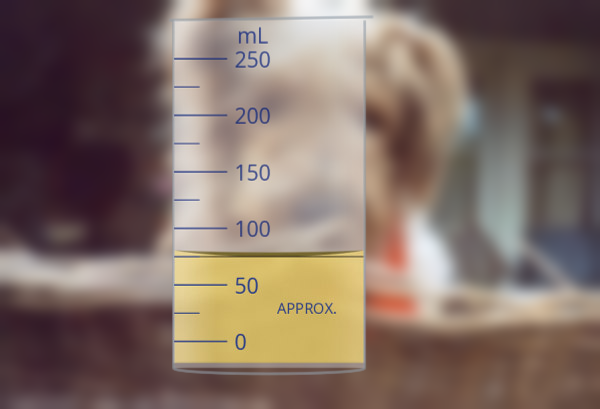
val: 75 (mL)
